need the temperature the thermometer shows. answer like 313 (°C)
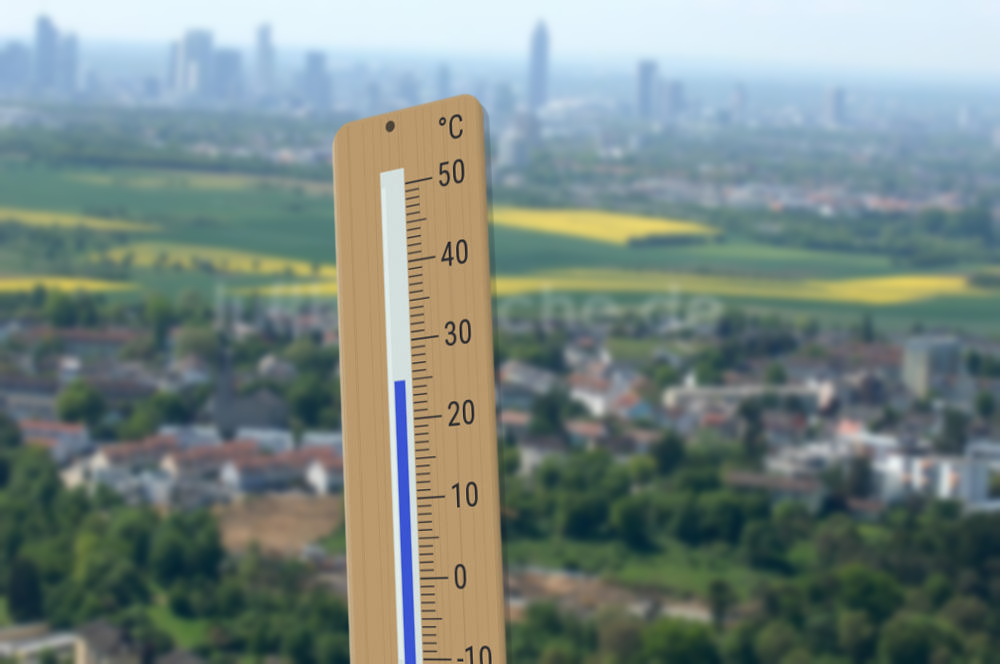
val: 25 (°C)
